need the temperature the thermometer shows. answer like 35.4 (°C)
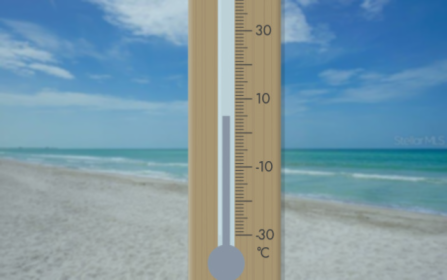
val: 5 (°C)
